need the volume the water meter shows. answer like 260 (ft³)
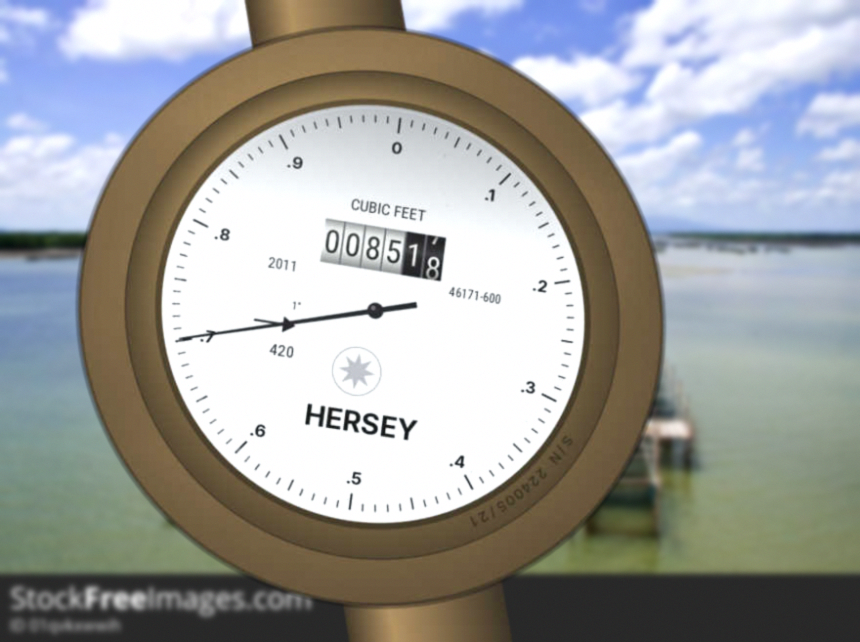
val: 8517.70 (ft³)
